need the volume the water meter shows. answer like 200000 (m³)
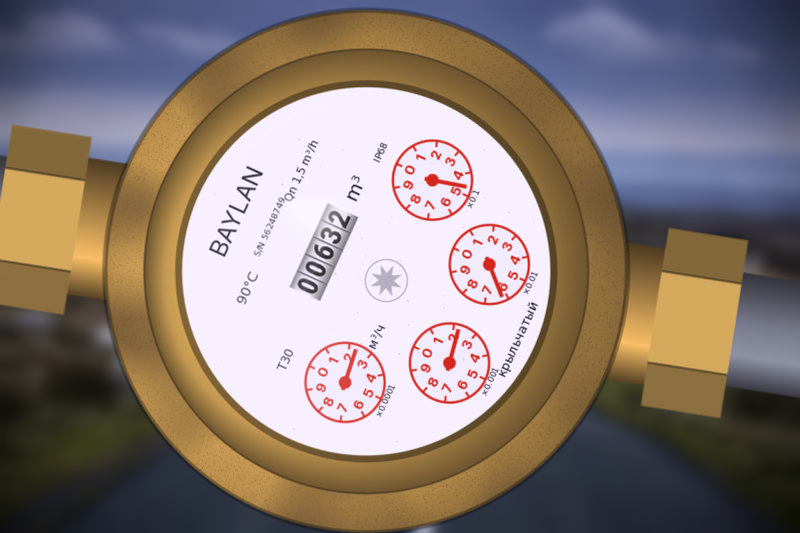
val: 632.4622 (m³)
